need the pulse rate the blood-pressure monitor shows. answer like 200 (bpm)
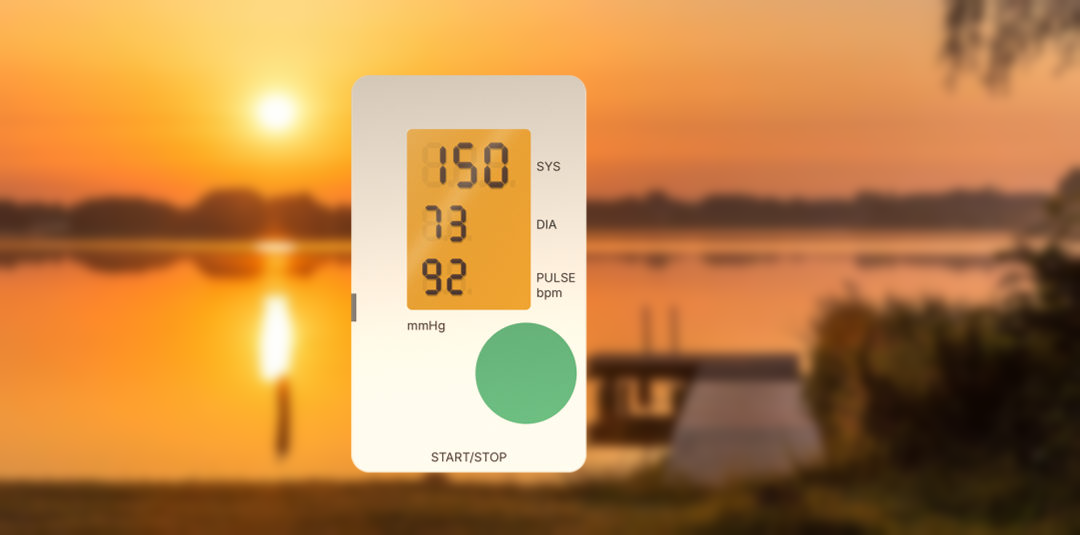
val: 92 (bpm)
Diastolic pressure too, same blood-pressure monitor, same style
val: 73 (mmHg)
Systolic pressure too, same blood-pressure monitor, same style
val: 150 (mmHg)
